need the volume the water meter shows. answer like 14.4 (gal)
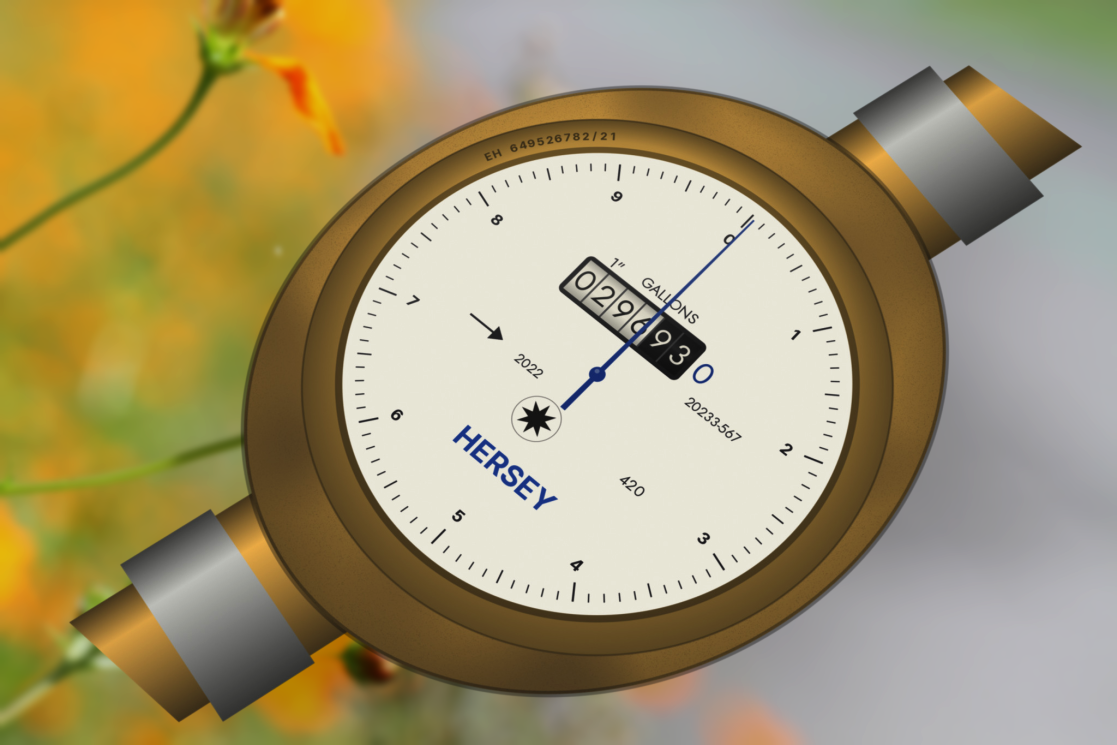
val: 296930.0 (gal)
